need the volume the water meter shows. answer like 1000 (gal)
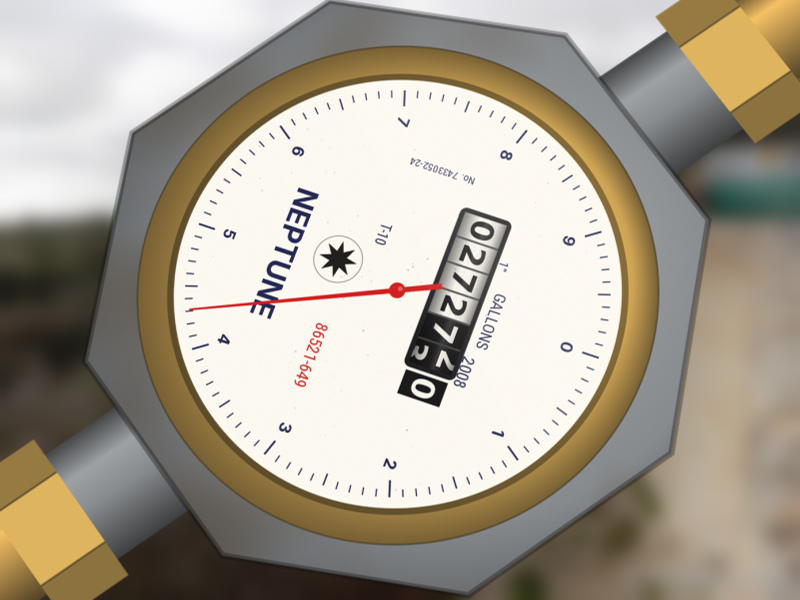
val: 272724.3 (gal)
